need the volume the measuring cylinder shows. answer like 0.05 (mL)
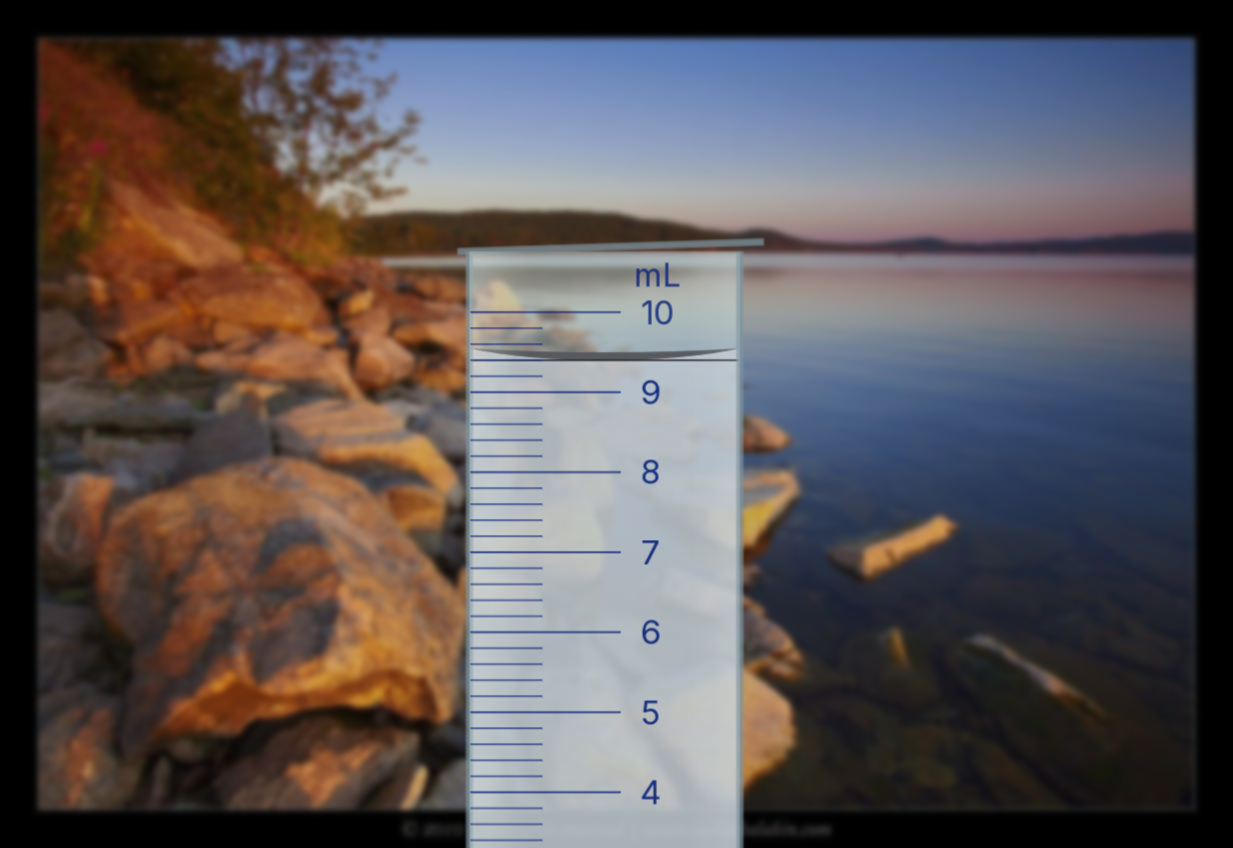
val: 9.4 (mL)
